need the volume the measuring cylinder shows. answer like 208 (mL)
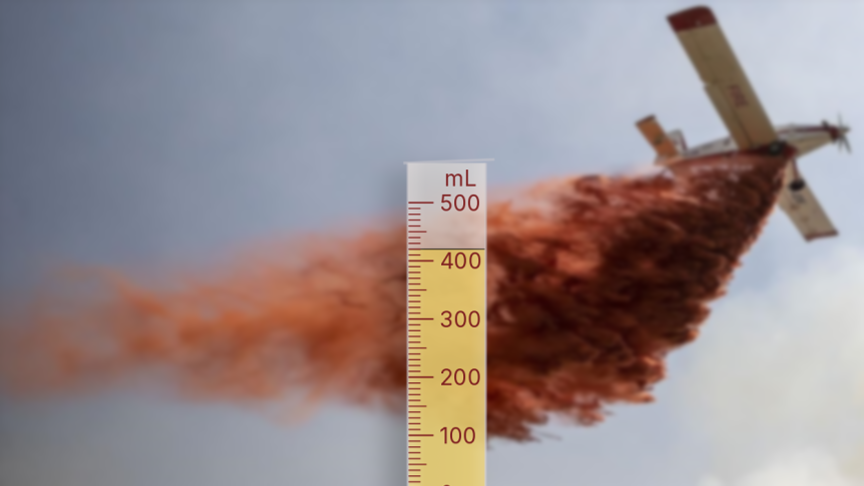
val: 420 (mL)
